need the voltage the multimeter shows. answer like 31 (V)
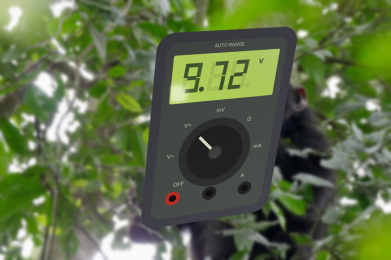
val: 9.72 (V)
